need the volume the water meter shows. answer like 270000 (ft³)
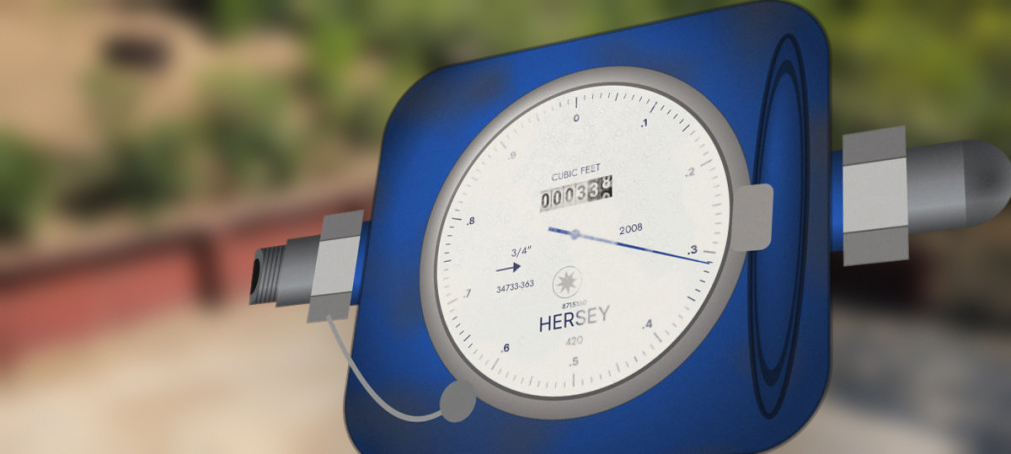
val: 338.31 (ft³)
